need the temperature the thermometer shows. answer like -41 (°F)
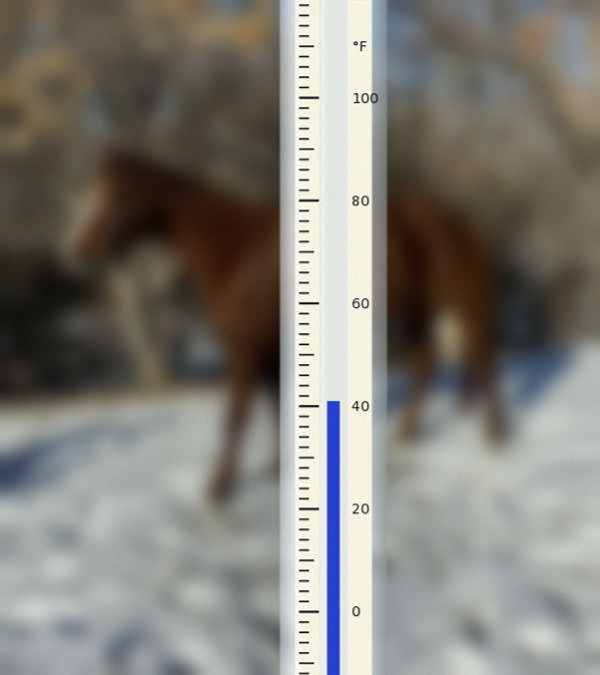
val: 41 (°F)
